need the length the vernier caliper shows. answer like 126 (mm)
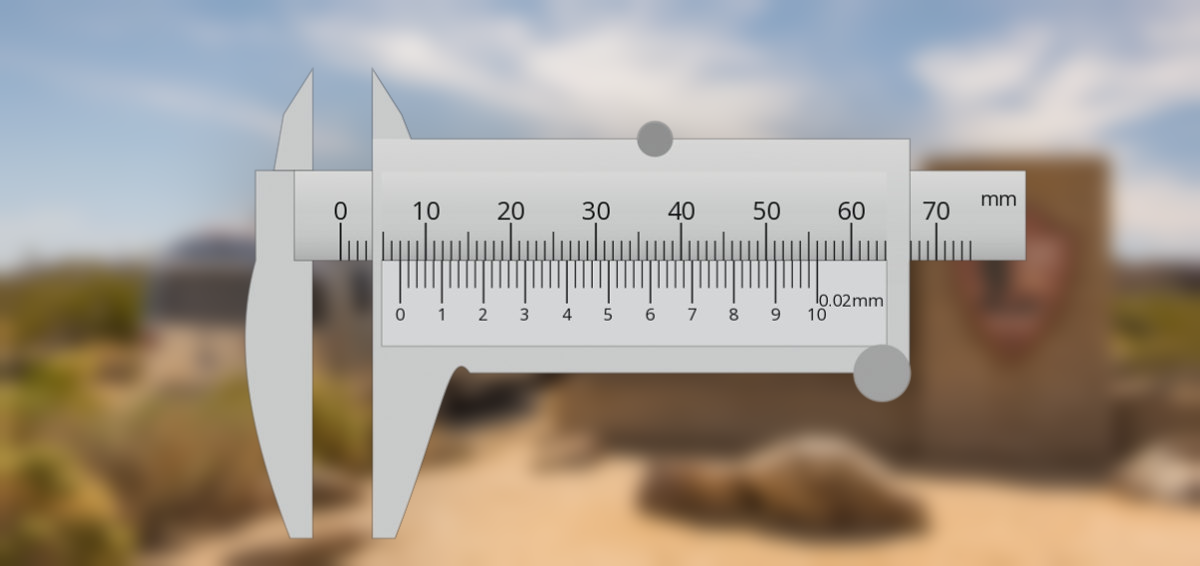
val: 7.0 (mm)
